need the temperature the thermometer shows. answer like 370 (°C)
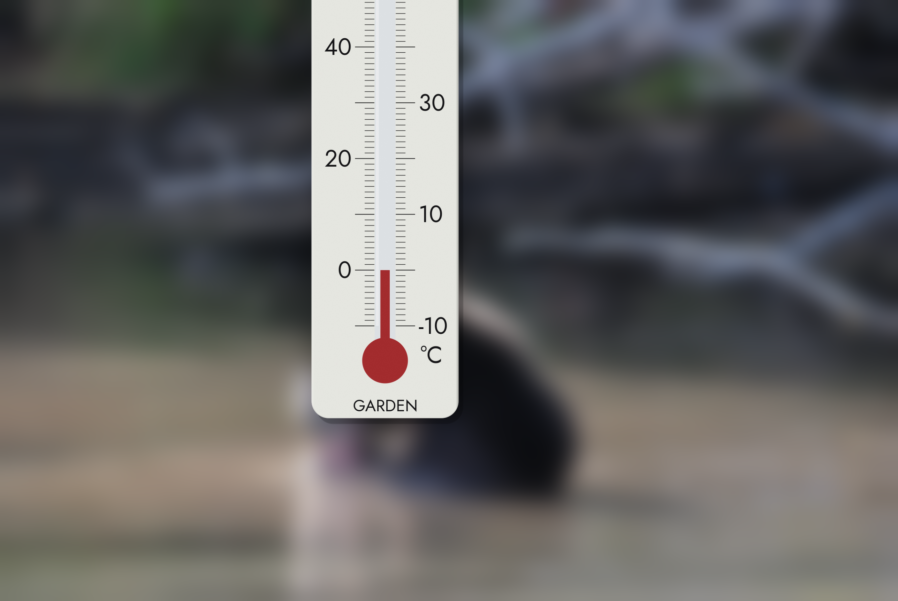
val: 0 (°C)
